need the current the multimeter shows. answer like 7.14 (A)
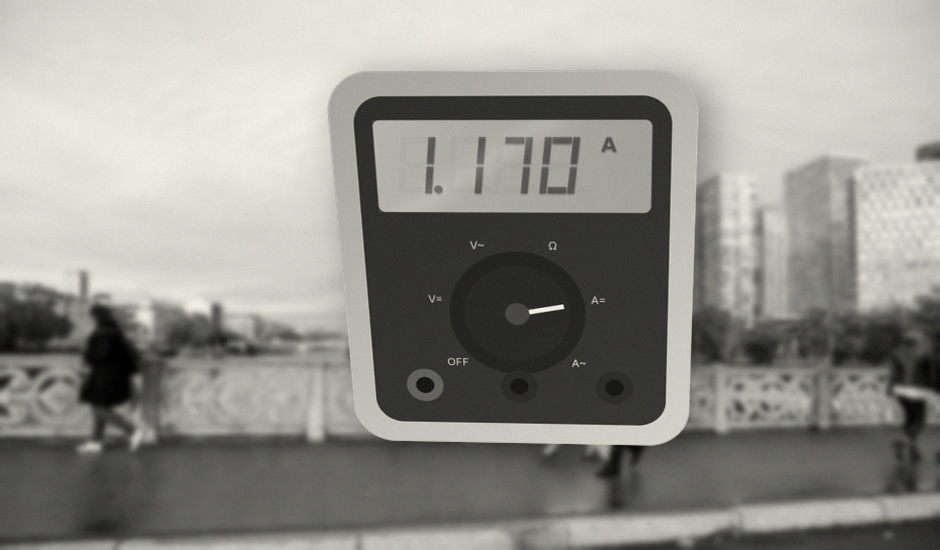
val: 1.170 (A)
